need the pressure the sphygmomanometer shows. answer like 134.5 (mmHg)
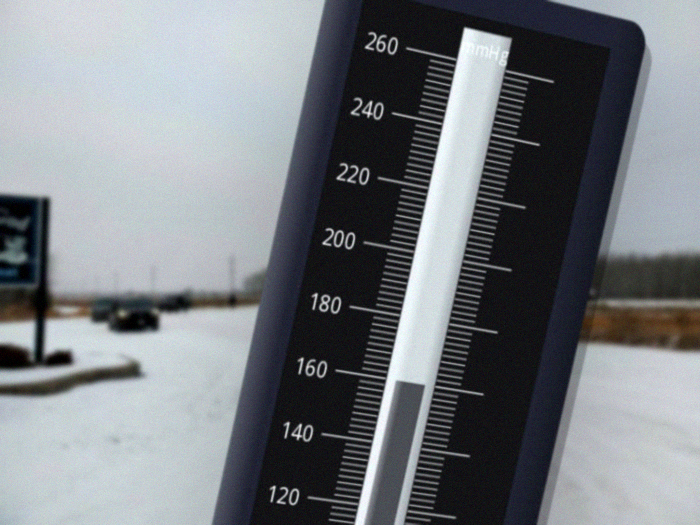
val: 160 (mmHg)
